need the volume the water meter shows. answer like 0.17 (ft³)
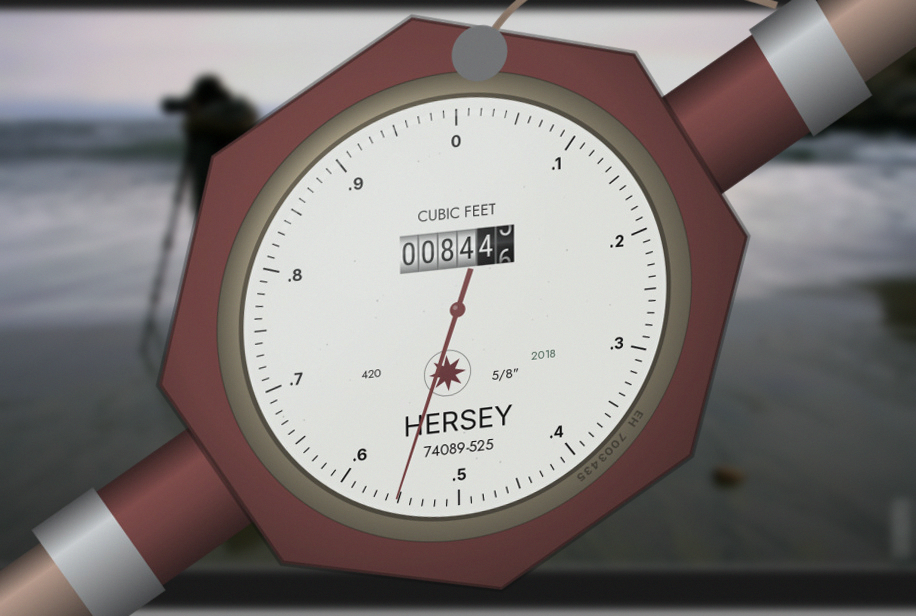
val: 8445.55 (ft³)
